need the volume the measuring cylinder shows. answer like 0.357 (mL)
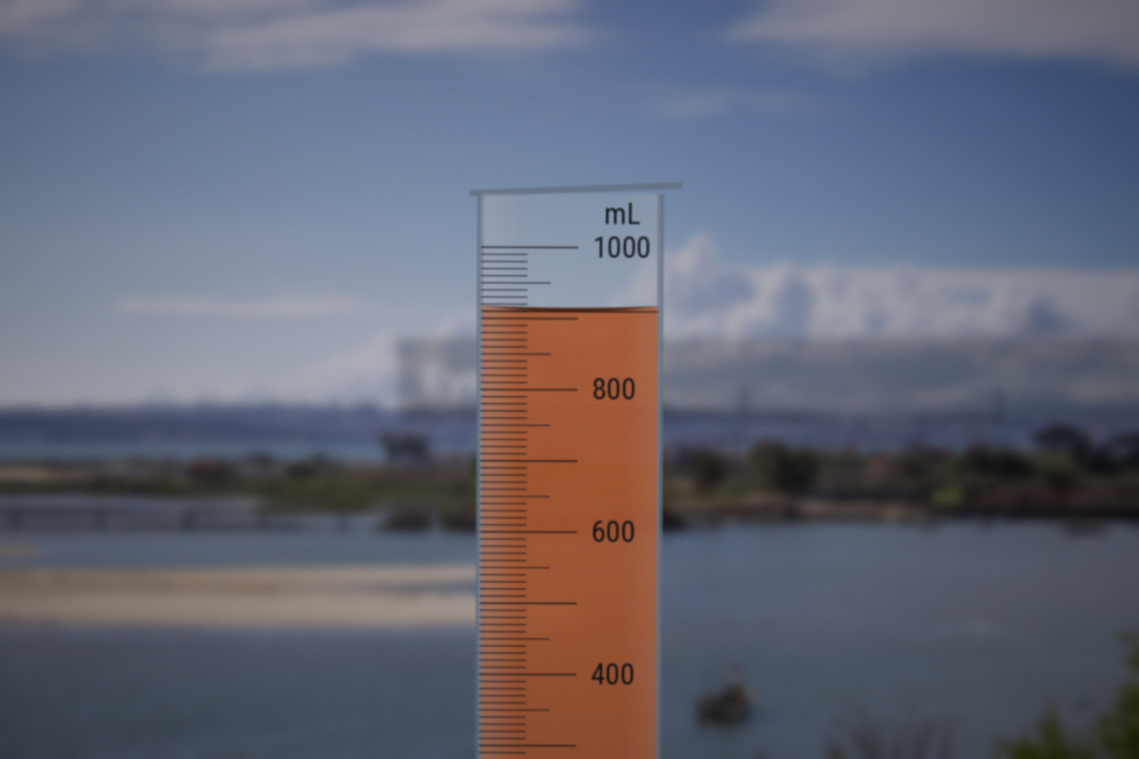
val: 910 (mL)
